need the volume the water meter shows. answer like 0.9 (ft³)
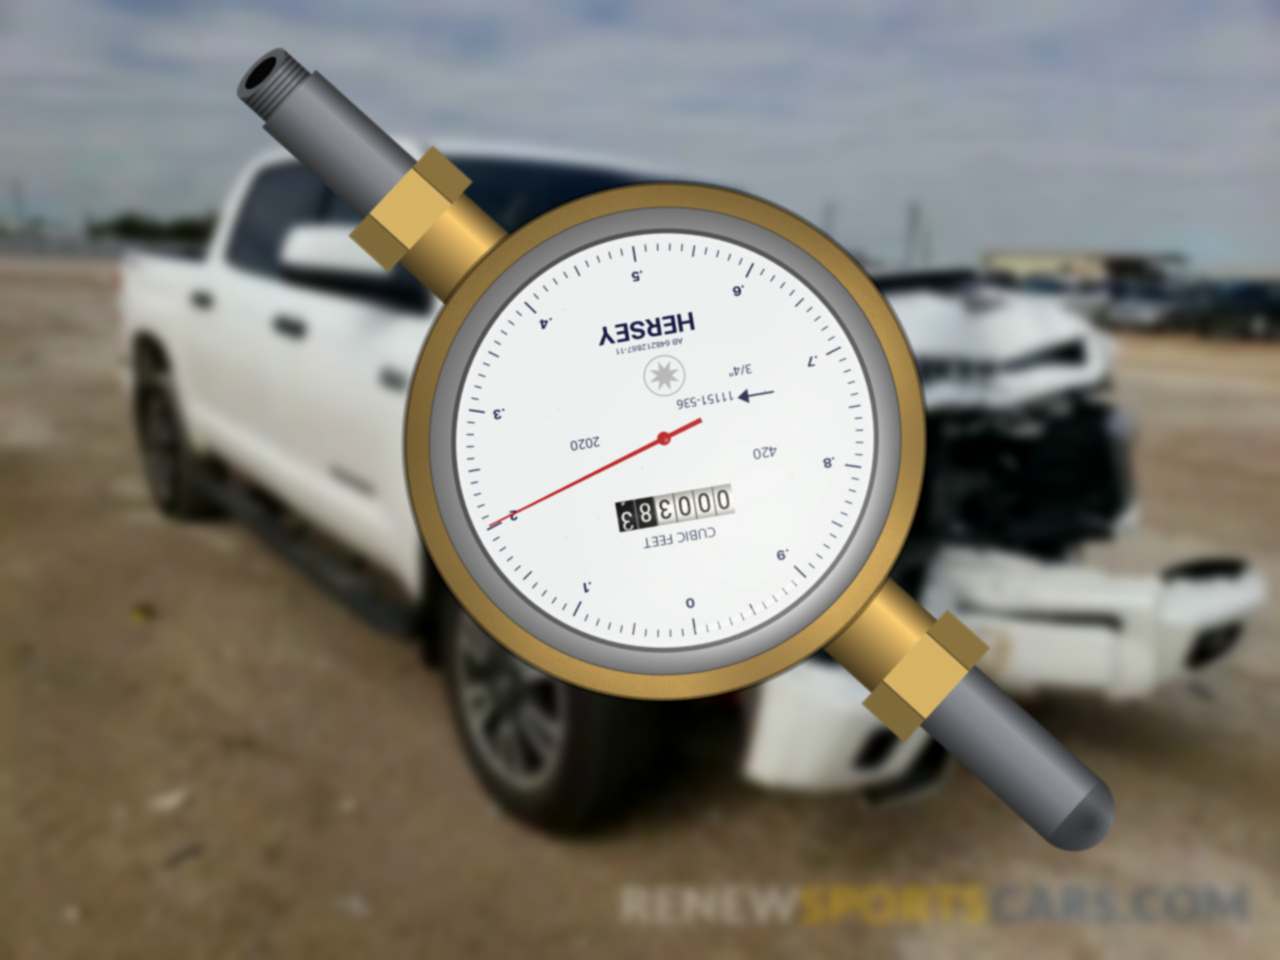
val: 383.20 (ft³)
